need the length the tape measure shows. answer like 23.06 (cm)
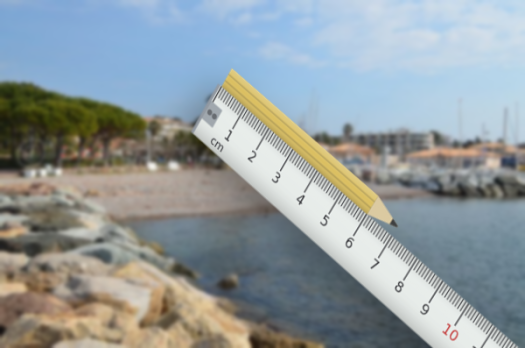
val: 7 (cm)
